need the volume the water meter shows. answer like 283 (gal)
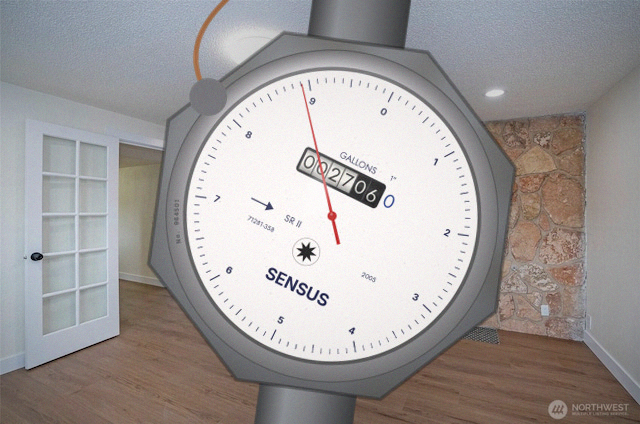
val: 27058.9 (gal)
